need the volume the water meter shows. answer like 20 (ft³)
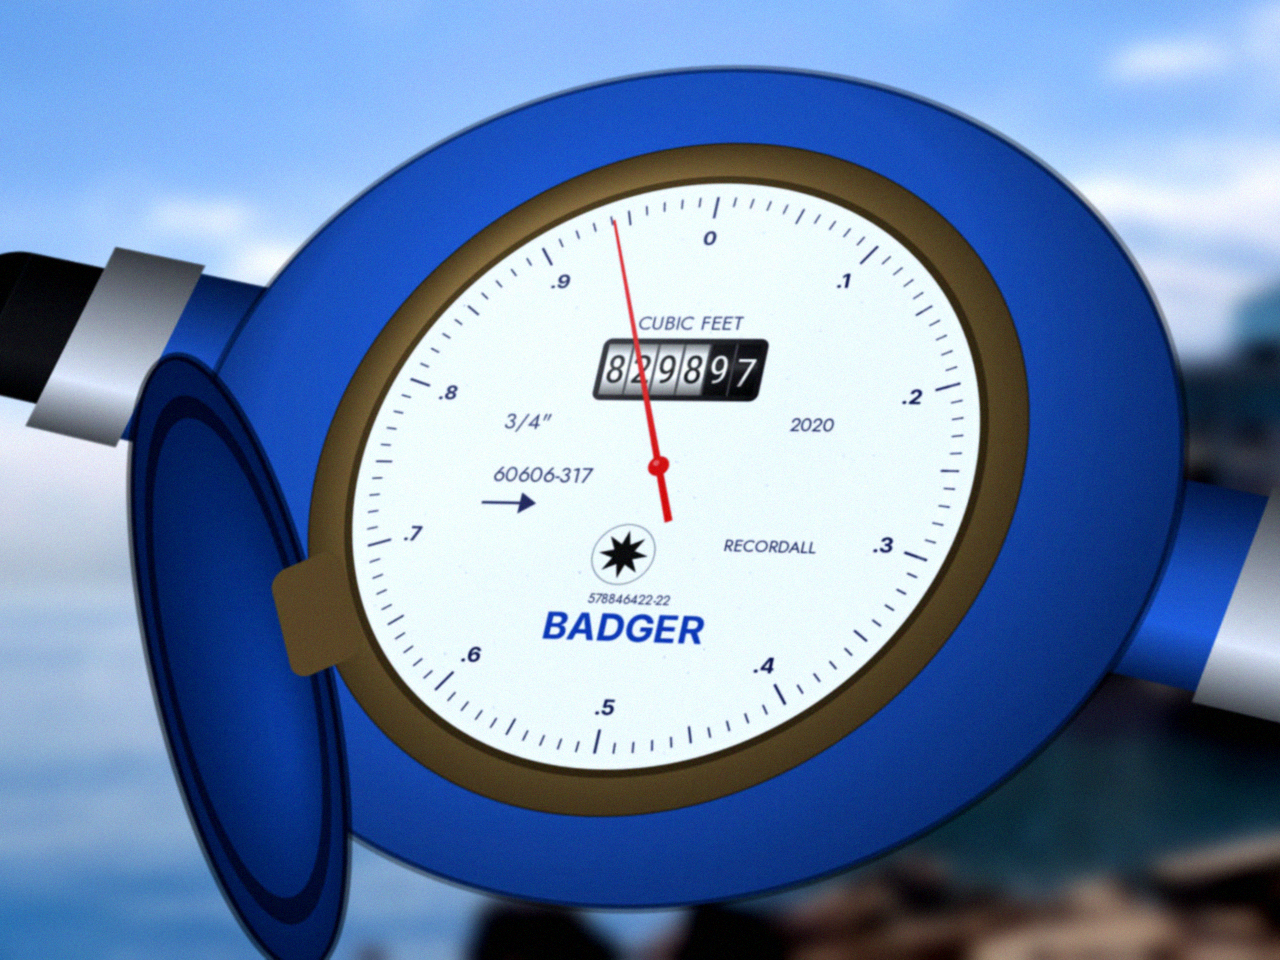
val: 829896.94 (ft³)
